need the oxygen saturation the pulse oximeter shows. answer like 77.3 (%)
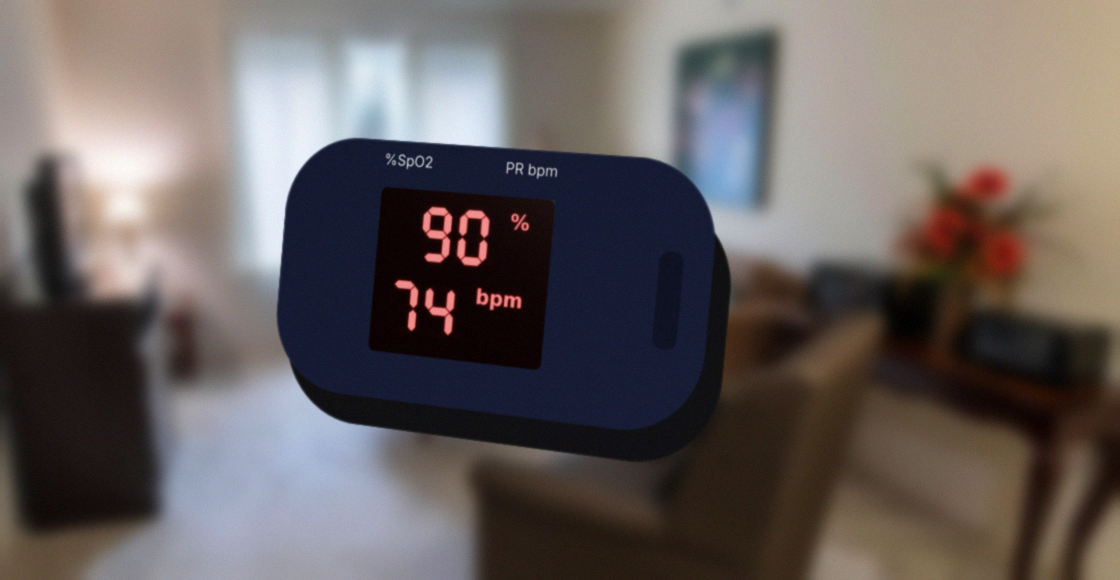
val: 90 (%)
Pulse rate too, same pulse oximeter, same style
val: 74 (bpm)
